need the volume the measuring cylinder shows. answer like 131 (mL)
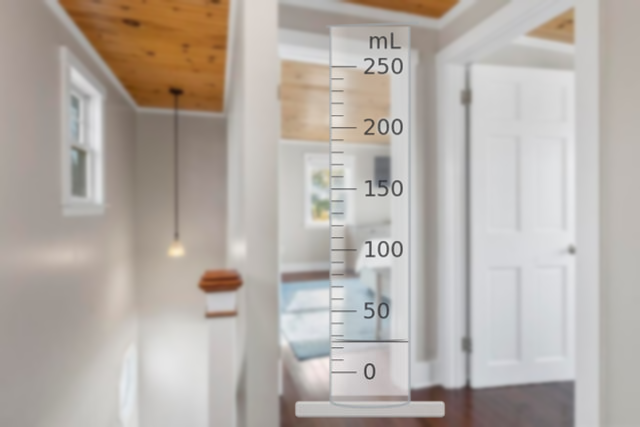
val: 25 (mL)
